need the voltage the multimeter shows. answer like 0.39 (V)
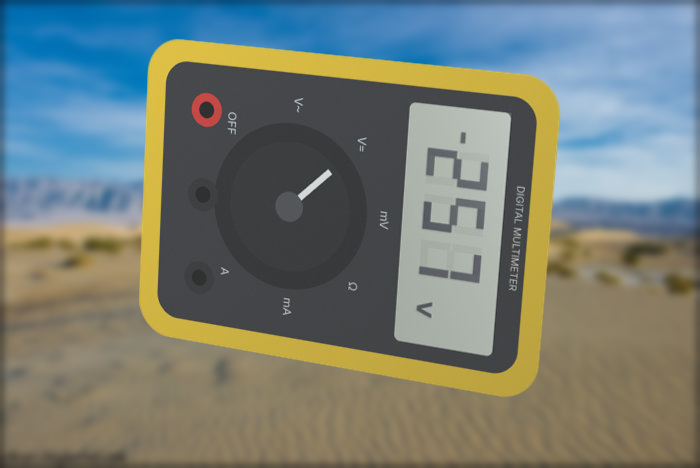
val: -257 (V)
